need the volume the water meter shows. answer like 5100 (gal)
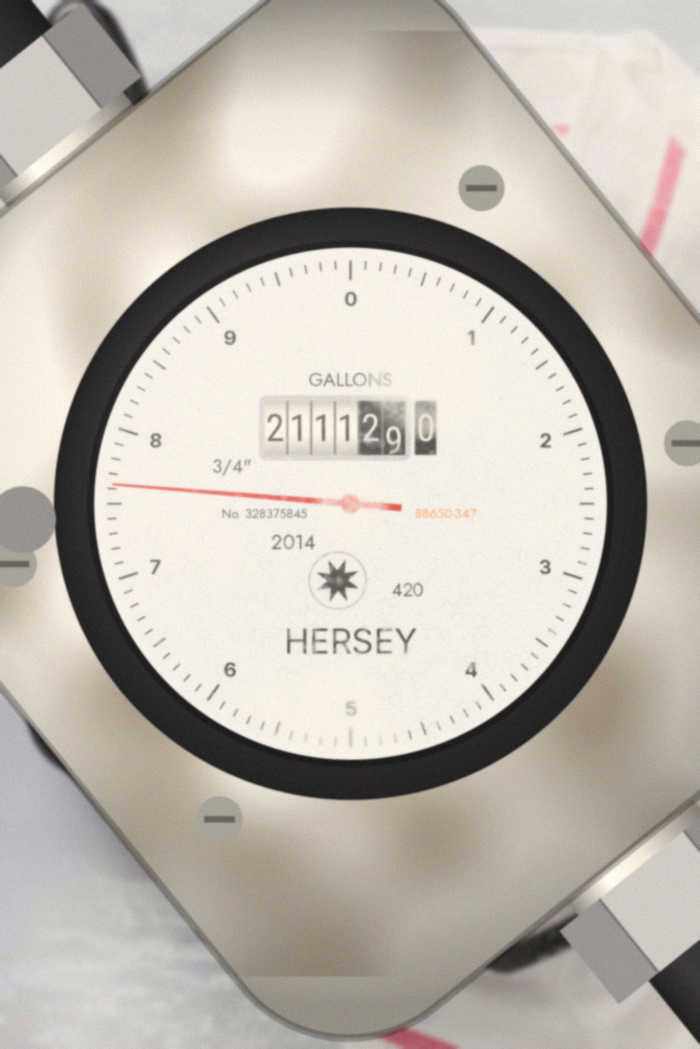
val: 2111287.6 (gal)
